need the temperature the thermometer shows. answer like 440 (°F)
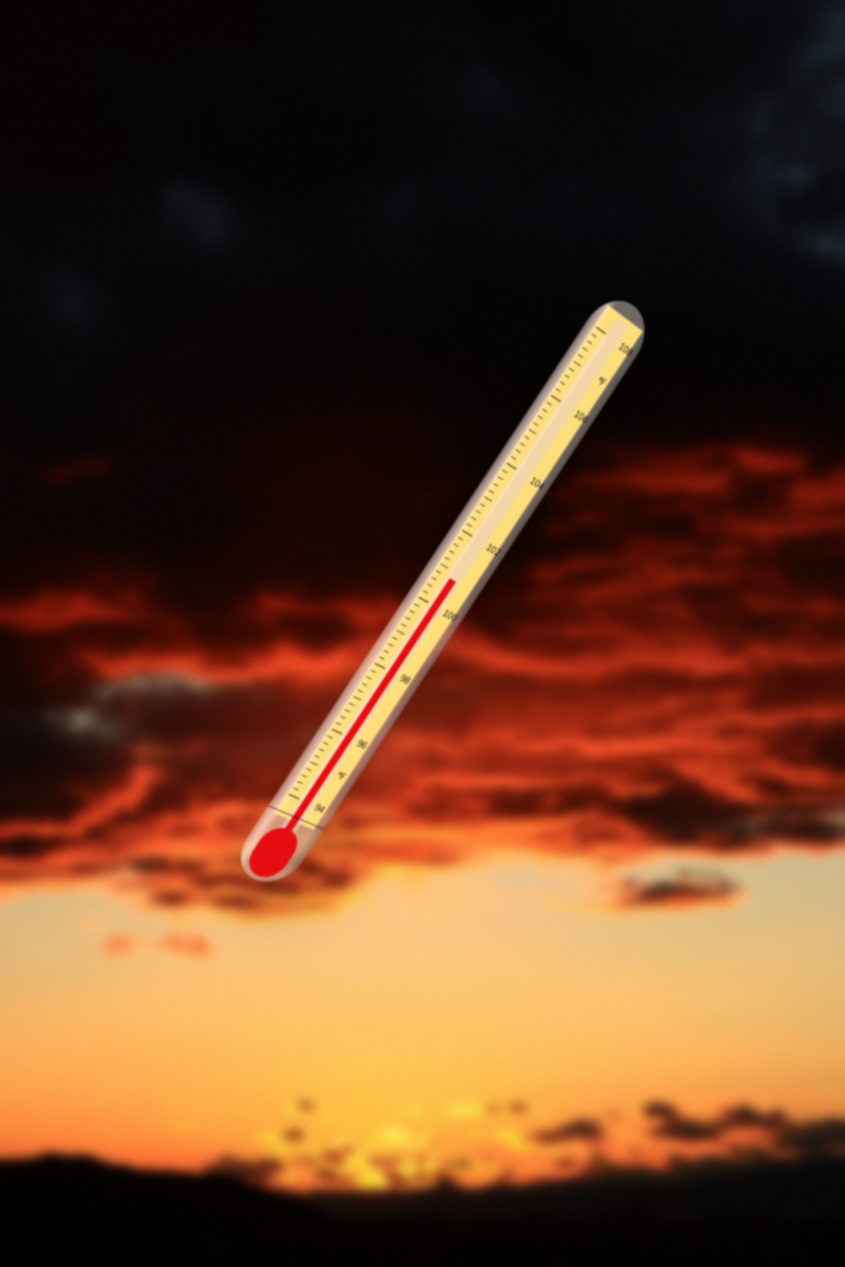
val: 100.8 (°F)
